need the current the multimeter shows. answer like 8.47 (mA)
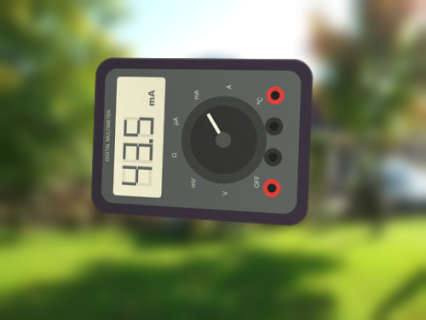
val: 43.5 (mA)
